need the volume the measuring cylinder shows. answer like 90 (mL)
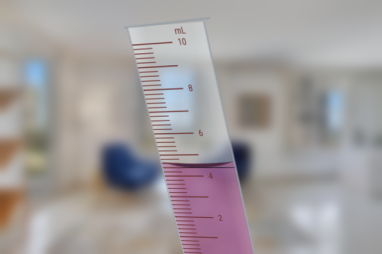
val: 4.4 (mL)
